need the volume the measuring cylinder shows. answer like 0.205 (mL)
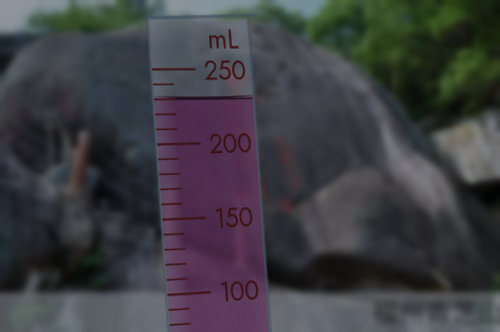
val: 230 (mL)
